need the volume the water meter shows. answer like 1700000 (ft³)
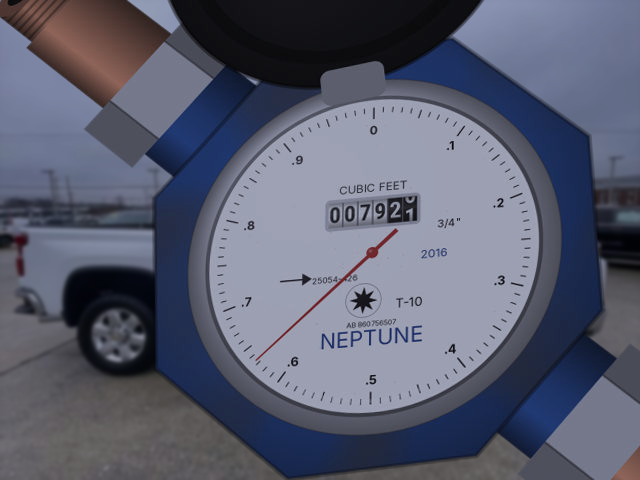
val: 7920.63 (ft³)
